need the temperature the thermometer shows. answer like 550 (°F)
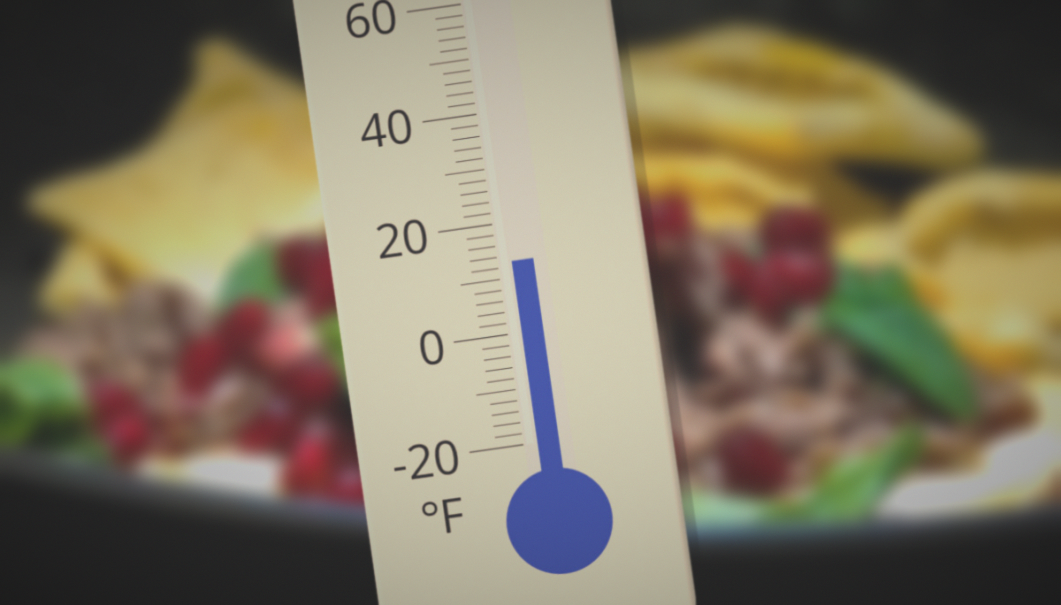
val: 13 (°F)
